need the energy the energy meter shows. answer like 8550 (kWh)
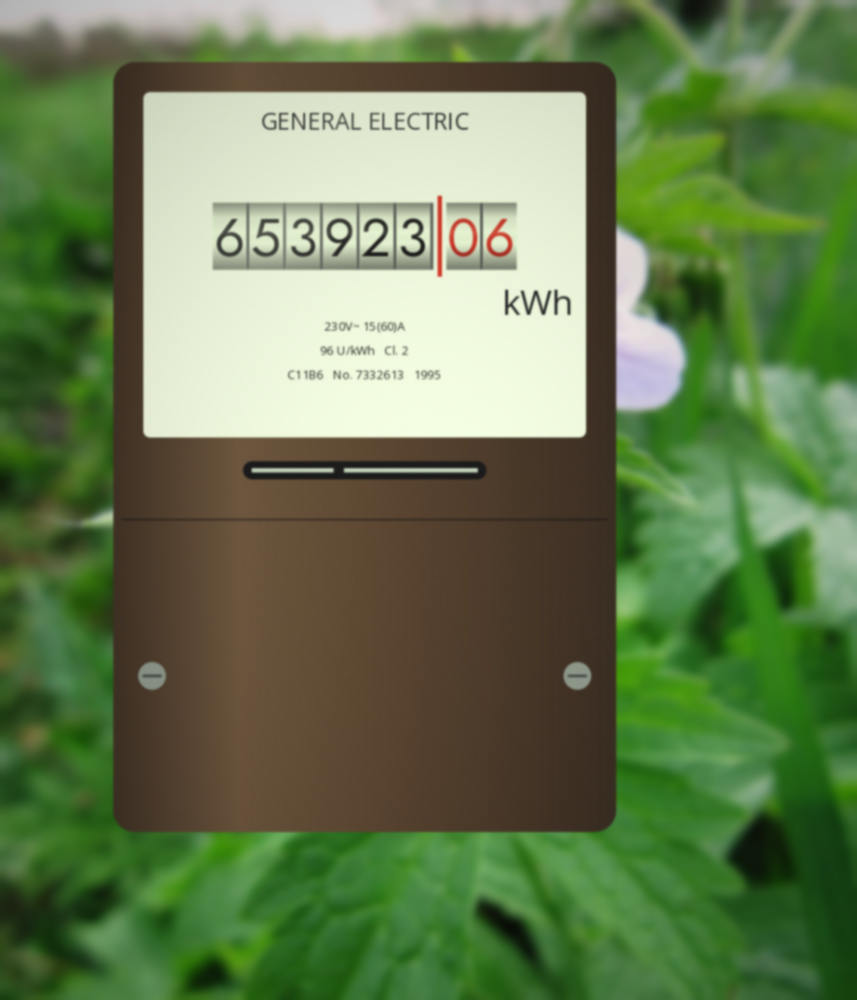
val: 653923.06 (kWh)
